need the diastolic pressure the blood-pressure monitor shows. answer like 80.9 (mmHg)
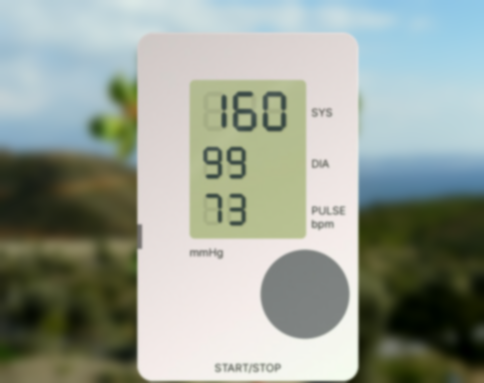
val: 99 (mmHg)
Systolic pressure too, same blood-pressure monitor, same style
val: 160 (mmHg)
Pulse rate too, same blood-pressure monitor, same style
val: 73 (bpm)
